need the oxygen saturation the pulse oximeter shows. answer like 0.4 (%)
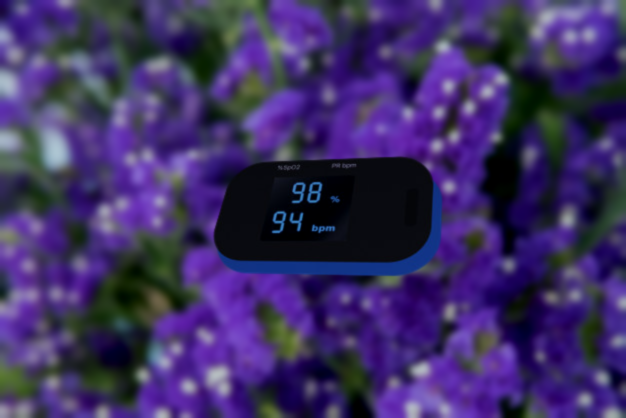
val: 98 (%)
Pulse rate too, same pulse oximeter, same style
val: 94 (bpm)
